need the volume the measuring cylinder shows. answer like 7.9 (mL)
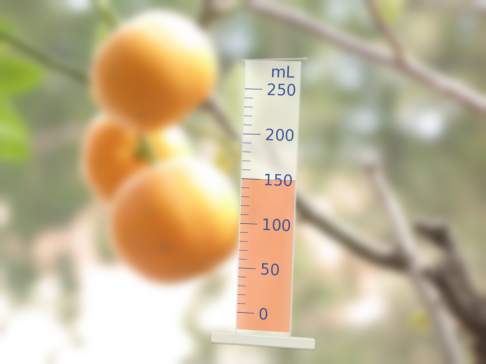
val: 150 (mL)
